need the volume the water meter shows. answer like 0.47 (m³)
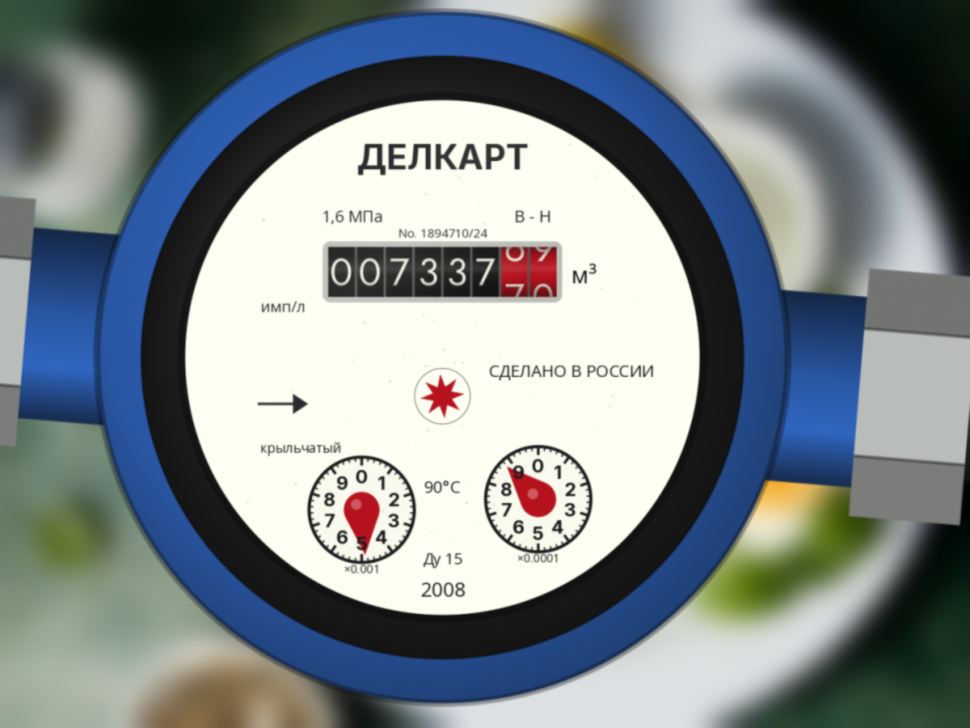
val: 7337.6948 (m³)
